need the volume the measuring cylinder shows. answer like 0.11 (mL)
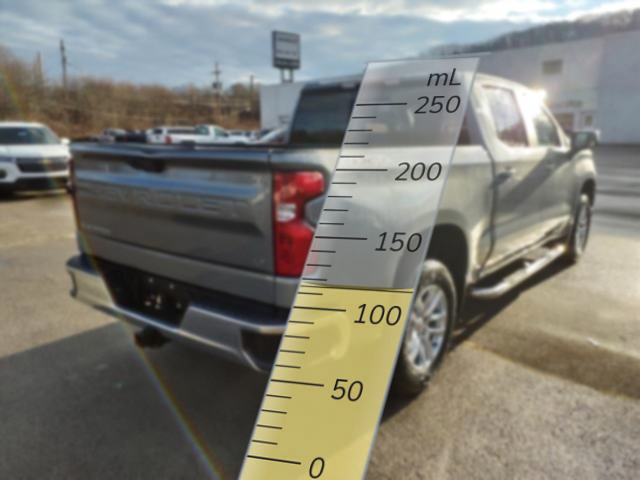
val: 115 (mL)
